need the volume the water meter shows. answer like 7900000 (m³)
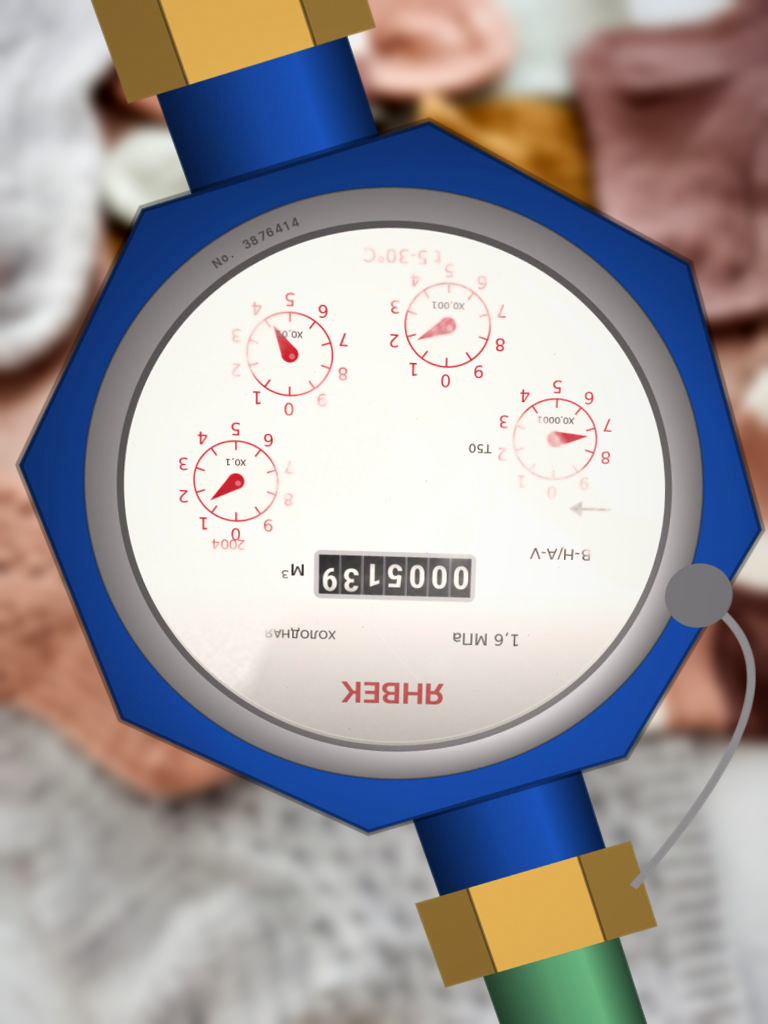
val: 5139.1417 (m³)
